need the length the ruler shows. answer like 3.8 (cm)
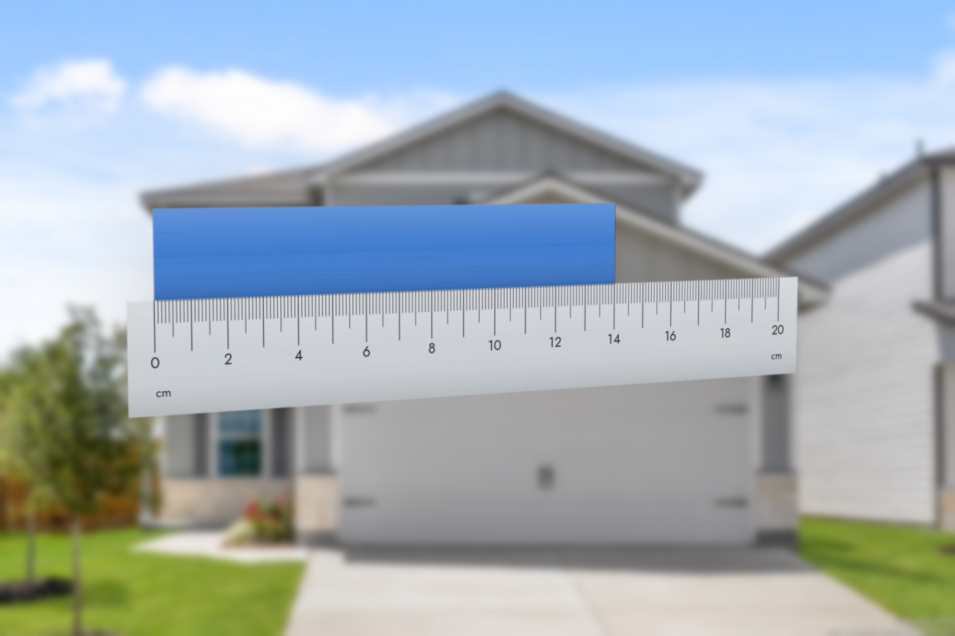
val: 14 (cm)
